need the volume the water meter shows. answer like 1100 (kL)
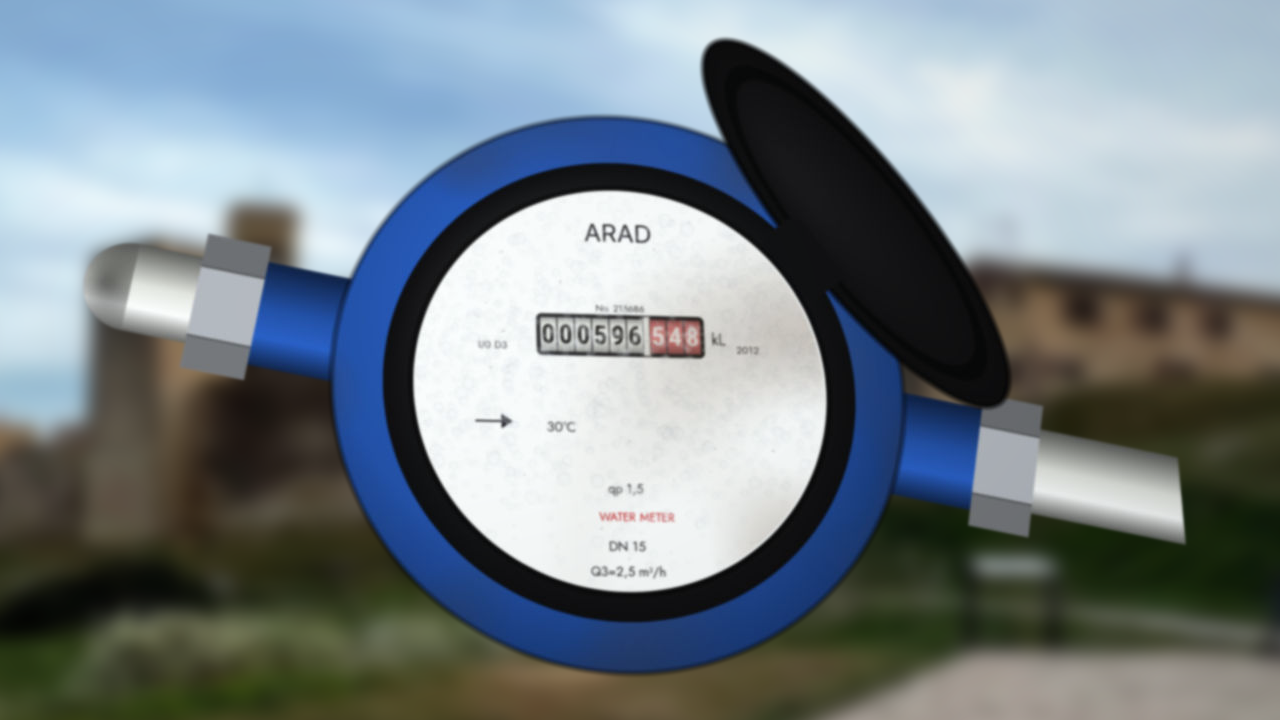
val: 596.548 (kL)
